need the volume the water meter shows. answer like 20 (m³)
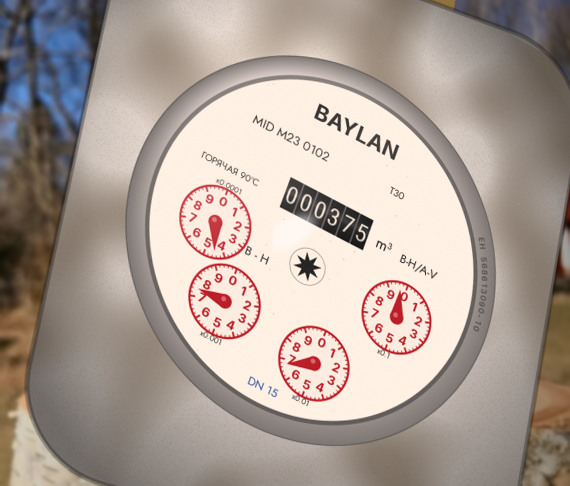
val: 374.9674 (m³)
